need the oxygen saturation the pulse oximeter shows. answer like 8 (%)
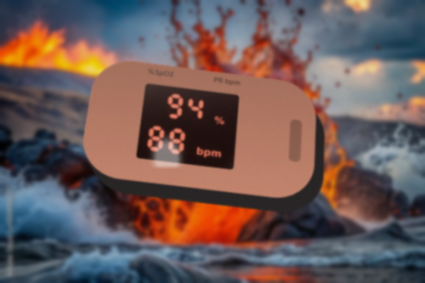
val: 94 (%)
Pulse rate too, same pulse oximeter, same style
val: 88 (bpm)
